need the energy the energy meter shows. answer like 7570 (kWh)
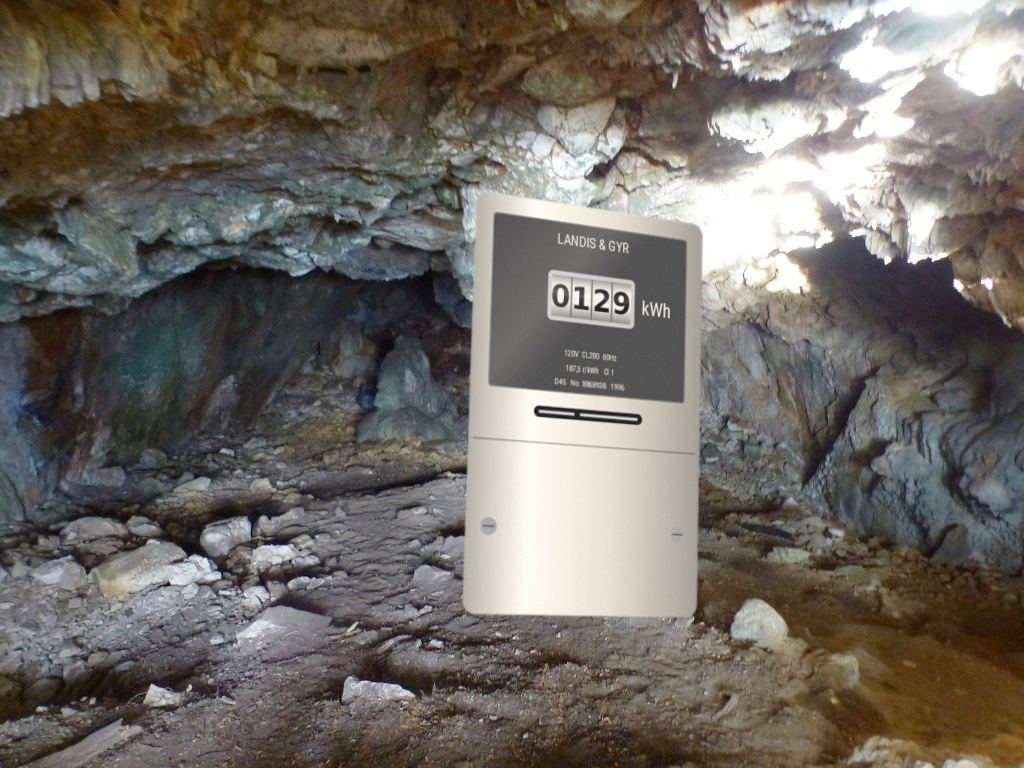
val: 129 (kWh)
